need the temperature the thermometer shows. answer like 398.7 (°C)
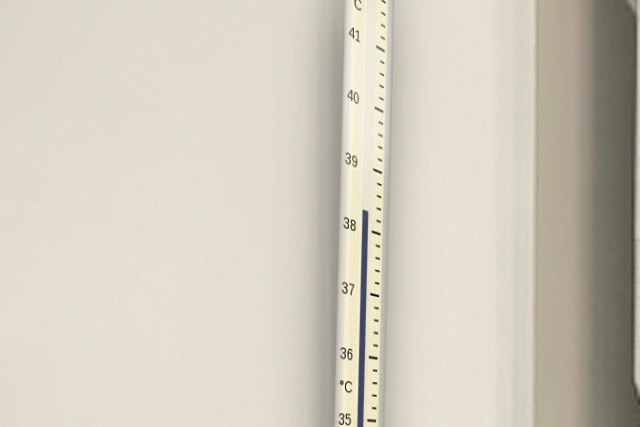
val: 38.3 (°C)
